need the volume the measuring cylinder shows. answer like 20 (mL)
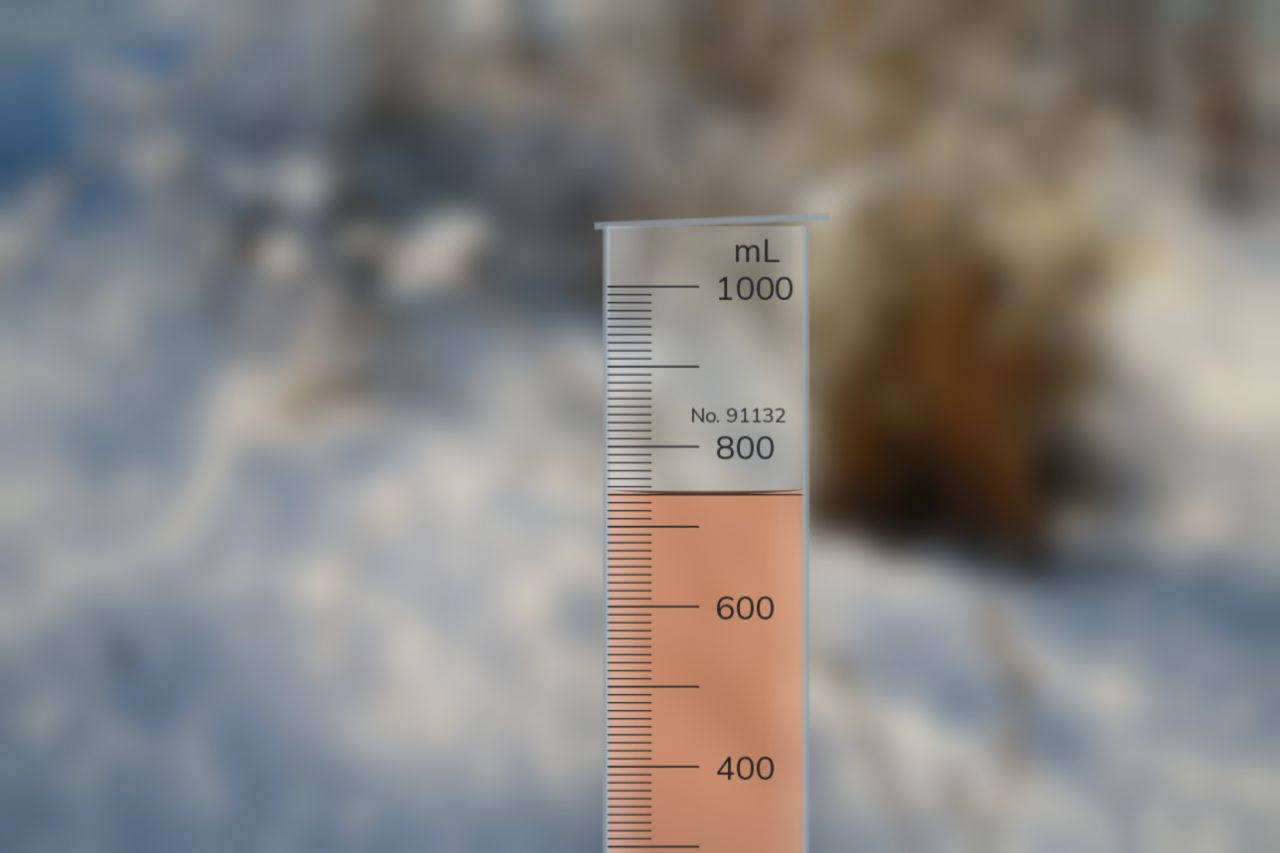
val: 740 (mL)
